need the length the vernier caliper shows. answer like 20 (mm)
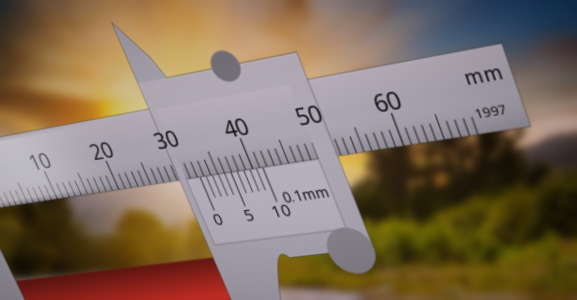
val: 32.4 (mm)
